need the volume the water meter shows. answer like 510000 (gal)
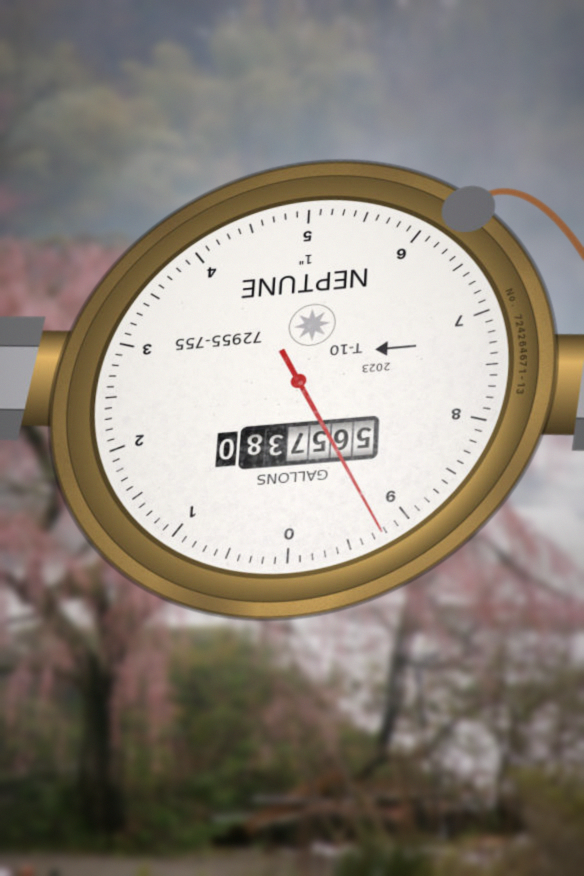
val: 5657379.2 (gal)
